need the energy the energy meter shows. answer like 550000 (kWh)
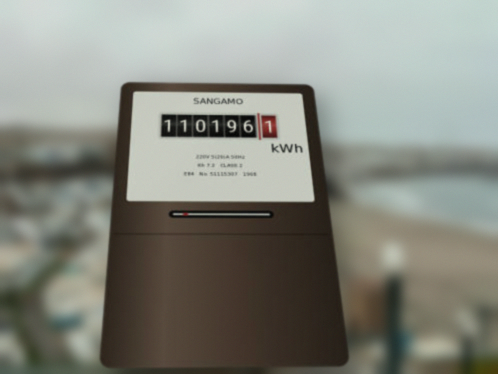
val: 110196.1 (kWh)
